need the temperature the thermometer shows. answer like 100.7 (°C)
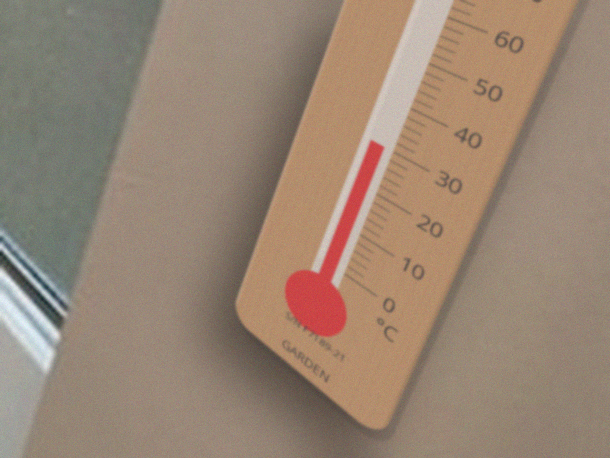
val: 30 (°C)
